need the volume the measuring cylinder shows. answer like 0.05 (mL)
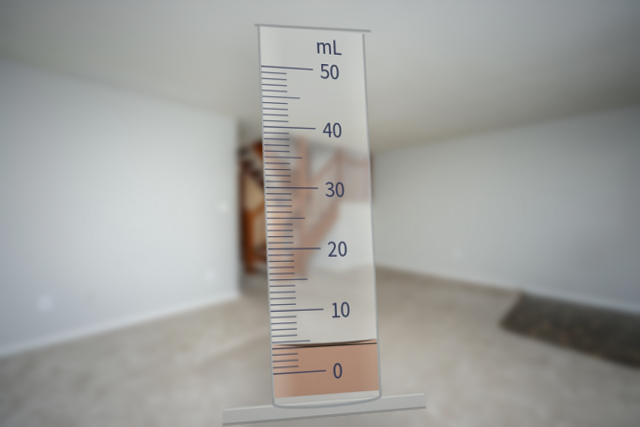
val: 4 (mL)
